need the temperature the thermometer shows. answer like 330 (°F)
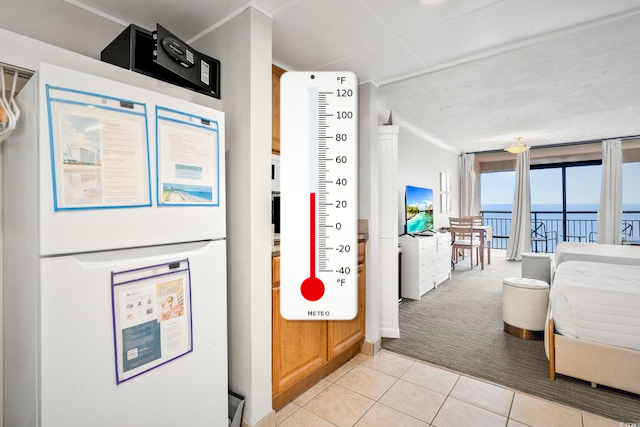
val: 30 (°F)
